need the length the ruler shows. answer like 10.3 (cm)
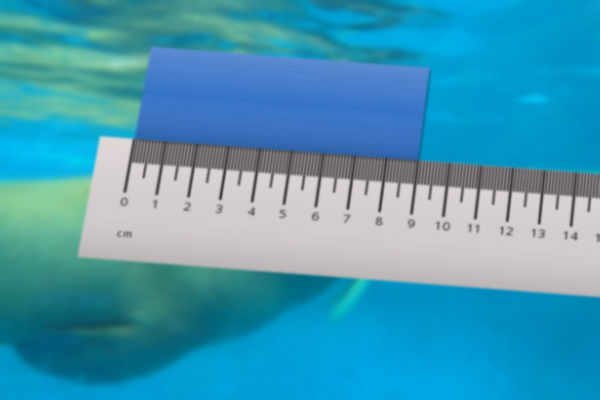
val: 9 (cm)
